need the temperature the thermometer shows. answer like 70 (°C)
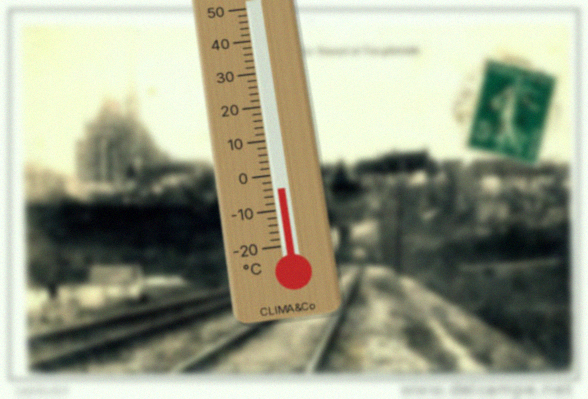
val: -4 (°C)
